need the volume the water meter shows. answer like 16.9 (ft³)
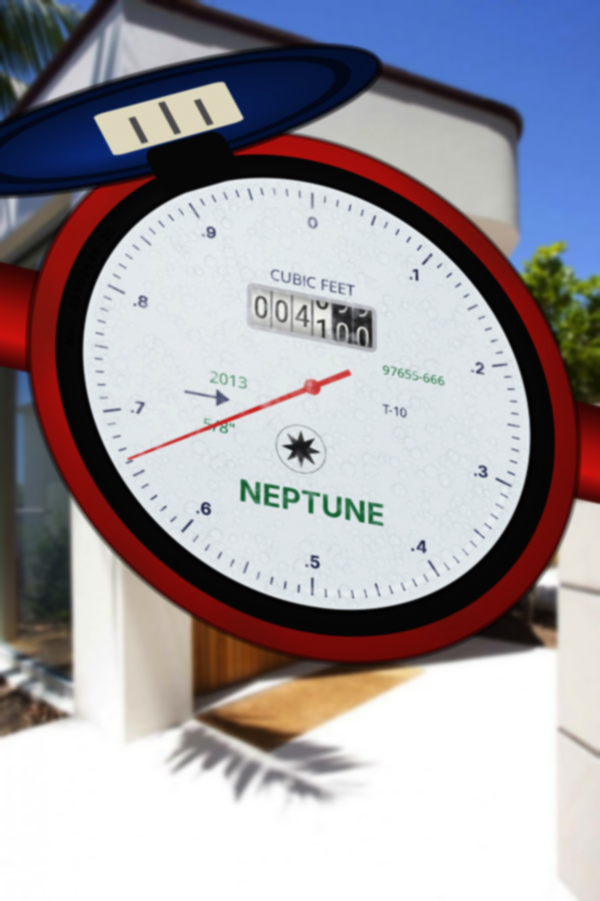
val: 4099.66 (ft³)
